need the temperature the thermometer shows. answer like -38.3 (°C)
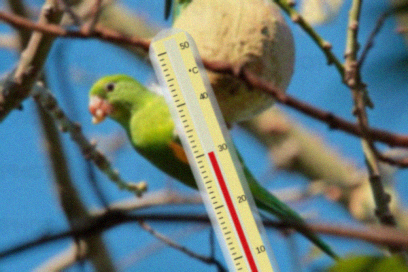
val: 30 (°C)
